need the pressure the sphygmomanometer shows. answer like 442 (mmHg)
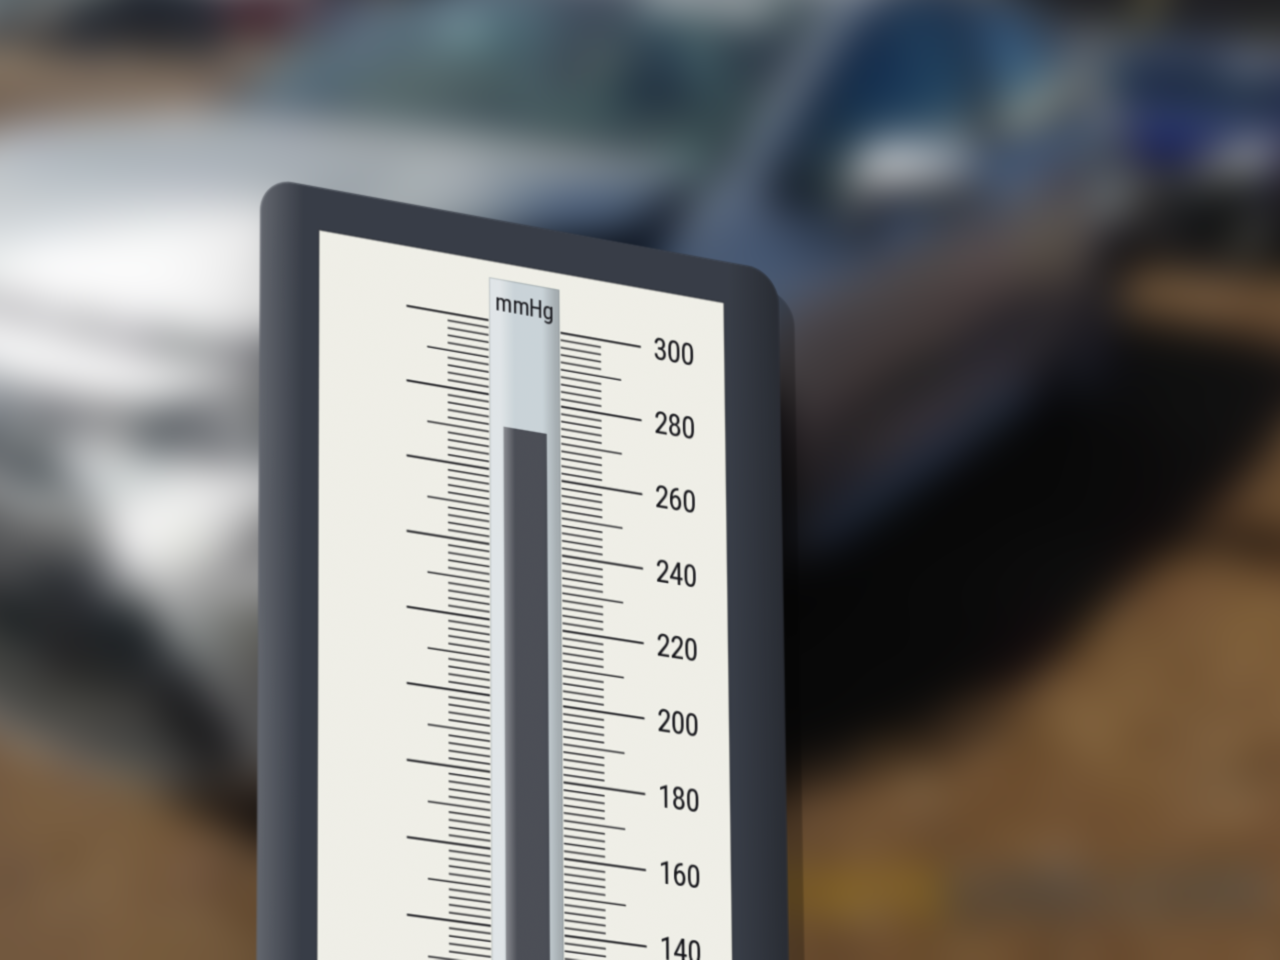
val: 272 (mmHg)
